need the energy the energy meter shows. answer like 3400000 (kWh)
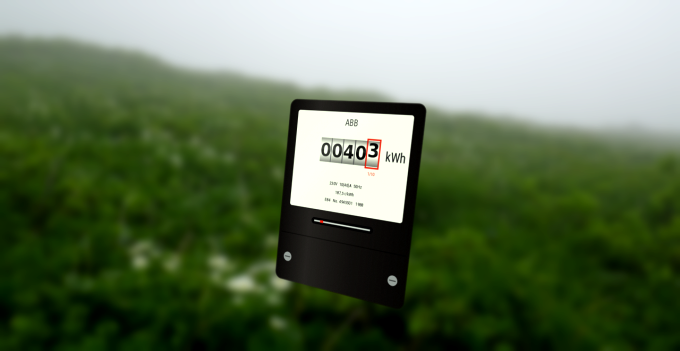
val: 40.3 (kWh)
